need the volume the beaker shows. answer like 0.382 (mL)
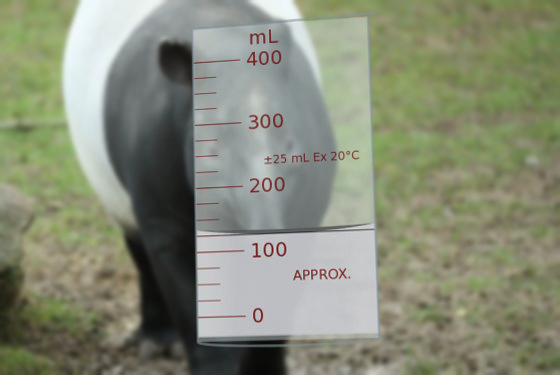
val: 125 (mL)
